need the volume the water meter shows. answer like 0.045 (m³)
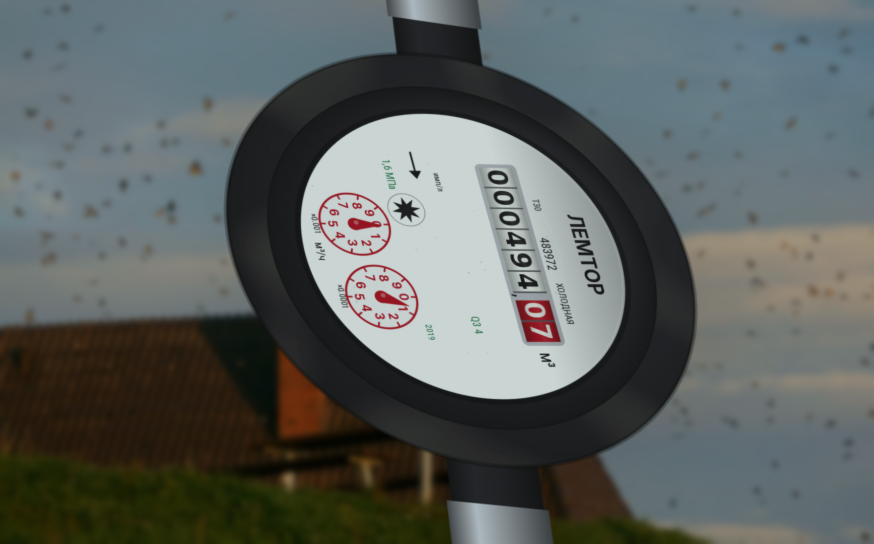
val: 494.0700 (m³)
